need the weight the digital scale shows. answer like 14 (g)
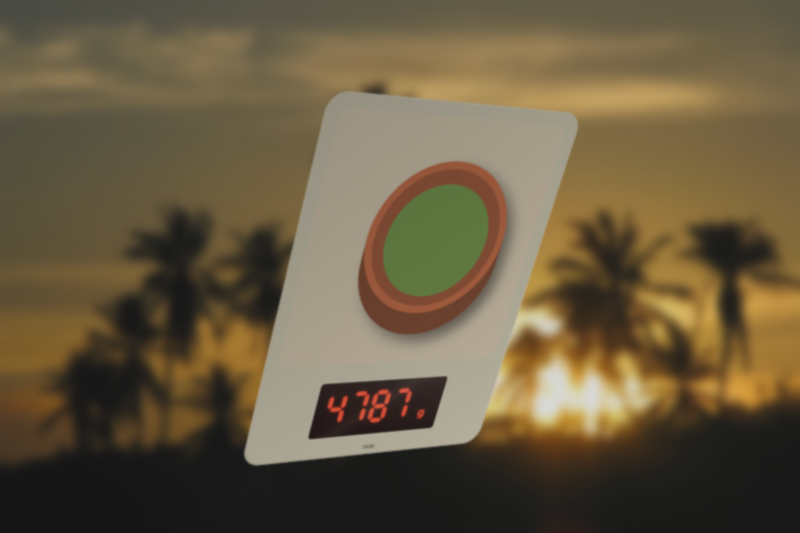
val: 4787 (g)
